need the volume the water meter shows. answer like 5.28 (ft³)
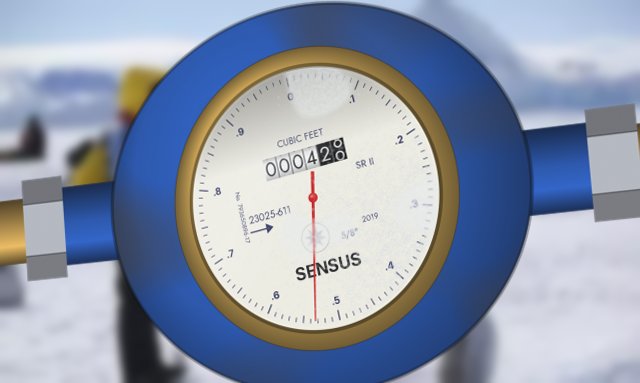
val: 428.53 (ft³)
